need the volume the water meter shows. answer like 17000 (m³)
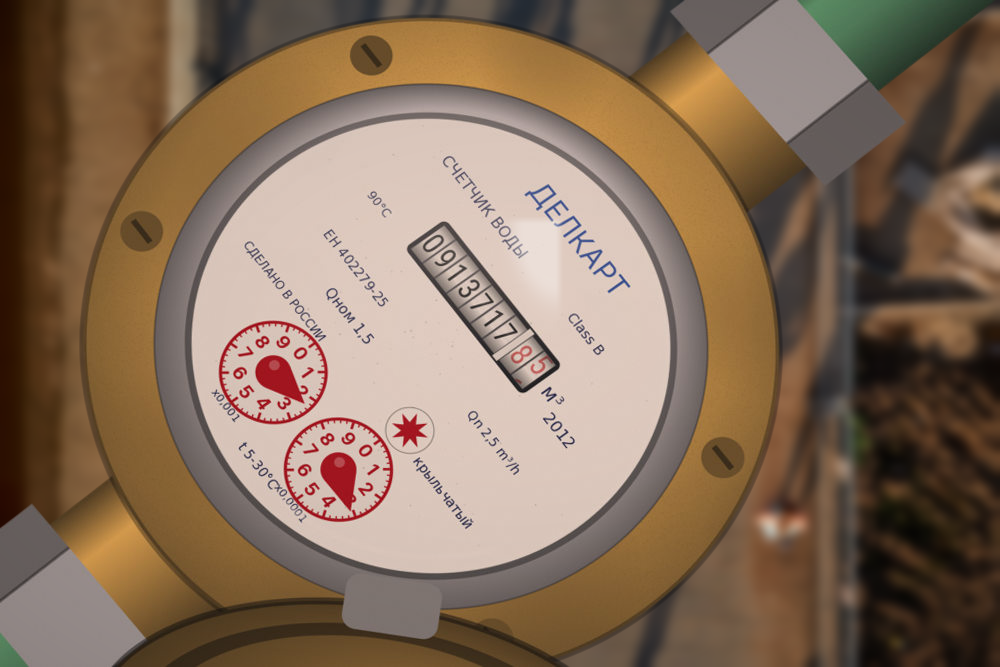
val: 913717.8523 (m³)
